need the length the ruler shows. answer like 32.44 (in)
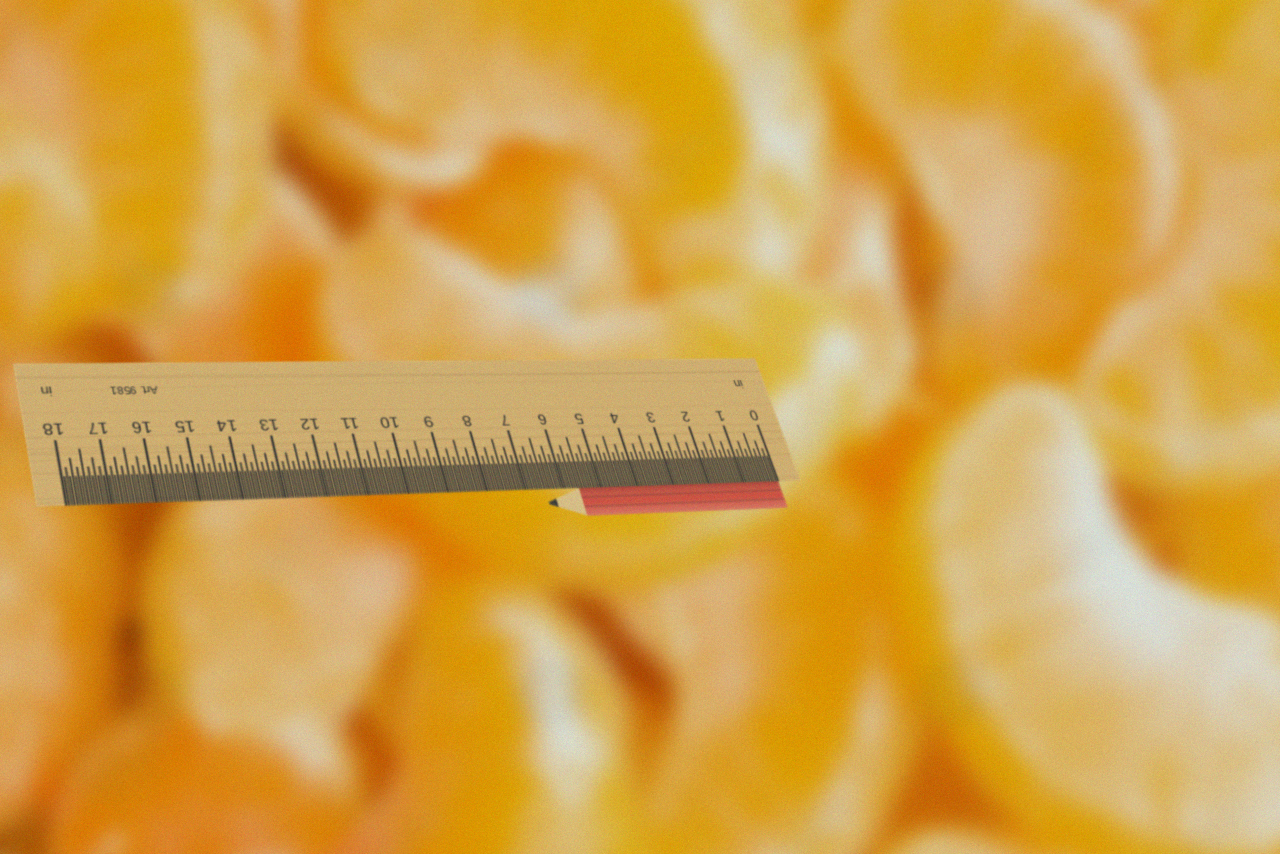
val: 6.5 (in)
